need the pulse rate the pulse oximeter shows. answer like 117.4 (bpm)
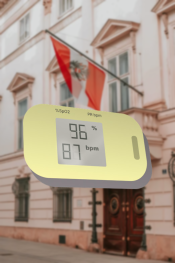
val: 87 (bpm)
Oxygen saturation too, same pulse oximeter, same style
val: 96 (%)
